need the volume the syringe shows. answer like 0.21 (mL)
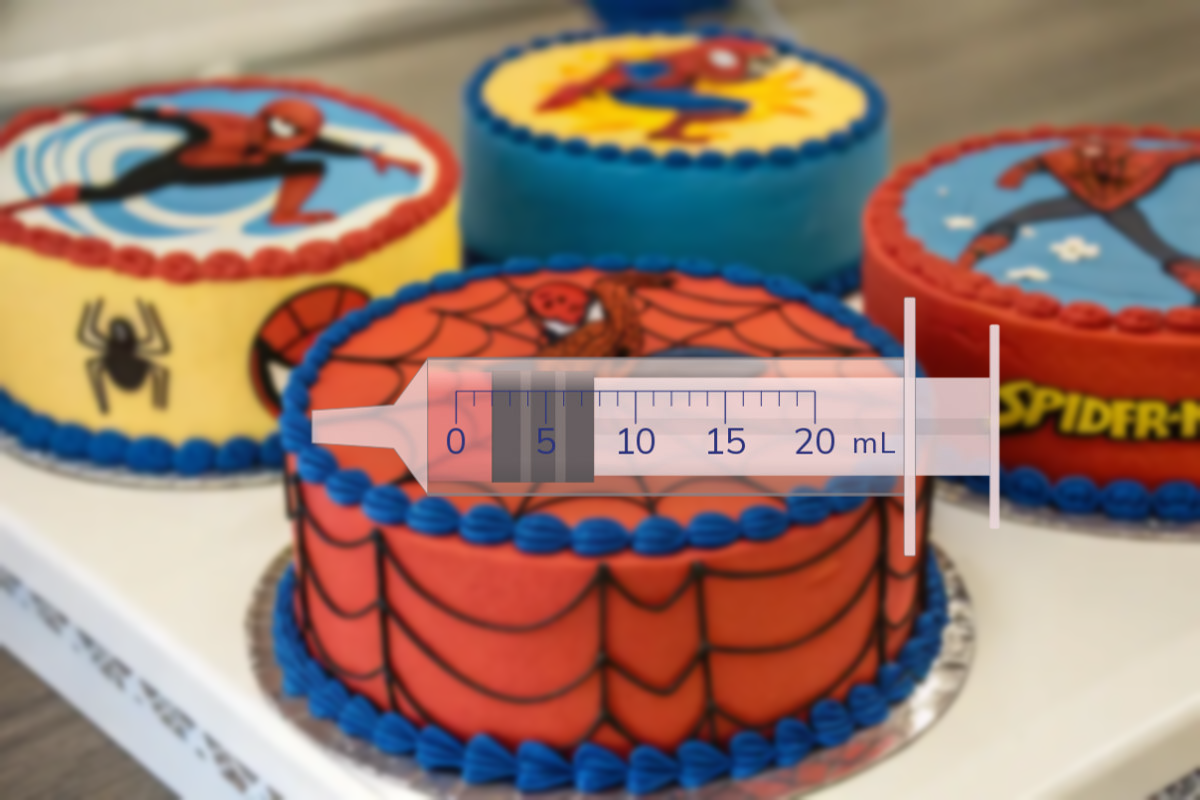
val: 2 (mL)
